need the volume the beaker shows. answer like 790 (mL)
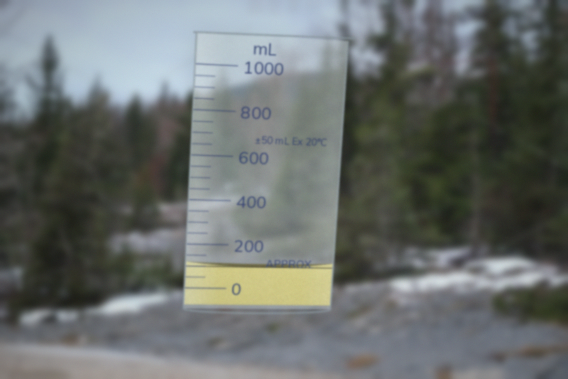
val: 100 (mL)
